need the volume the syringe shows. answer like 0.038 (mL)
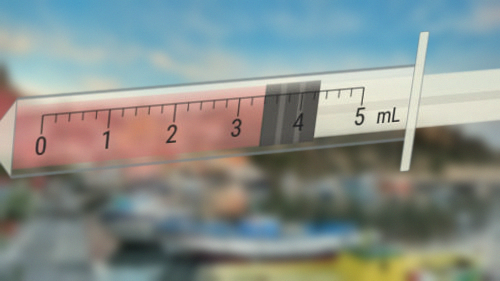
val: 3.4 (mL)
